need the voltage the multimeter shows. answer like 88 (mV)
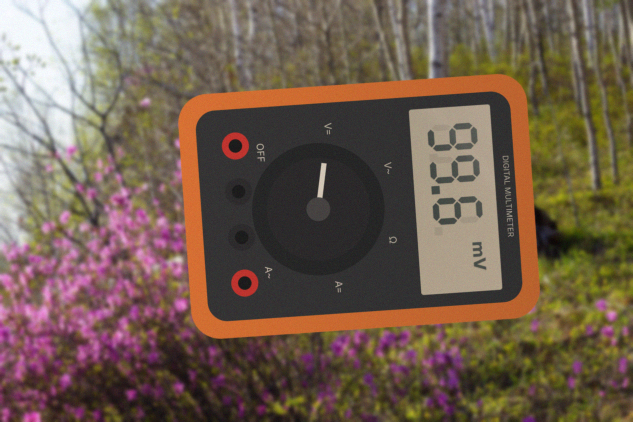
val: 99.6 (mV)
